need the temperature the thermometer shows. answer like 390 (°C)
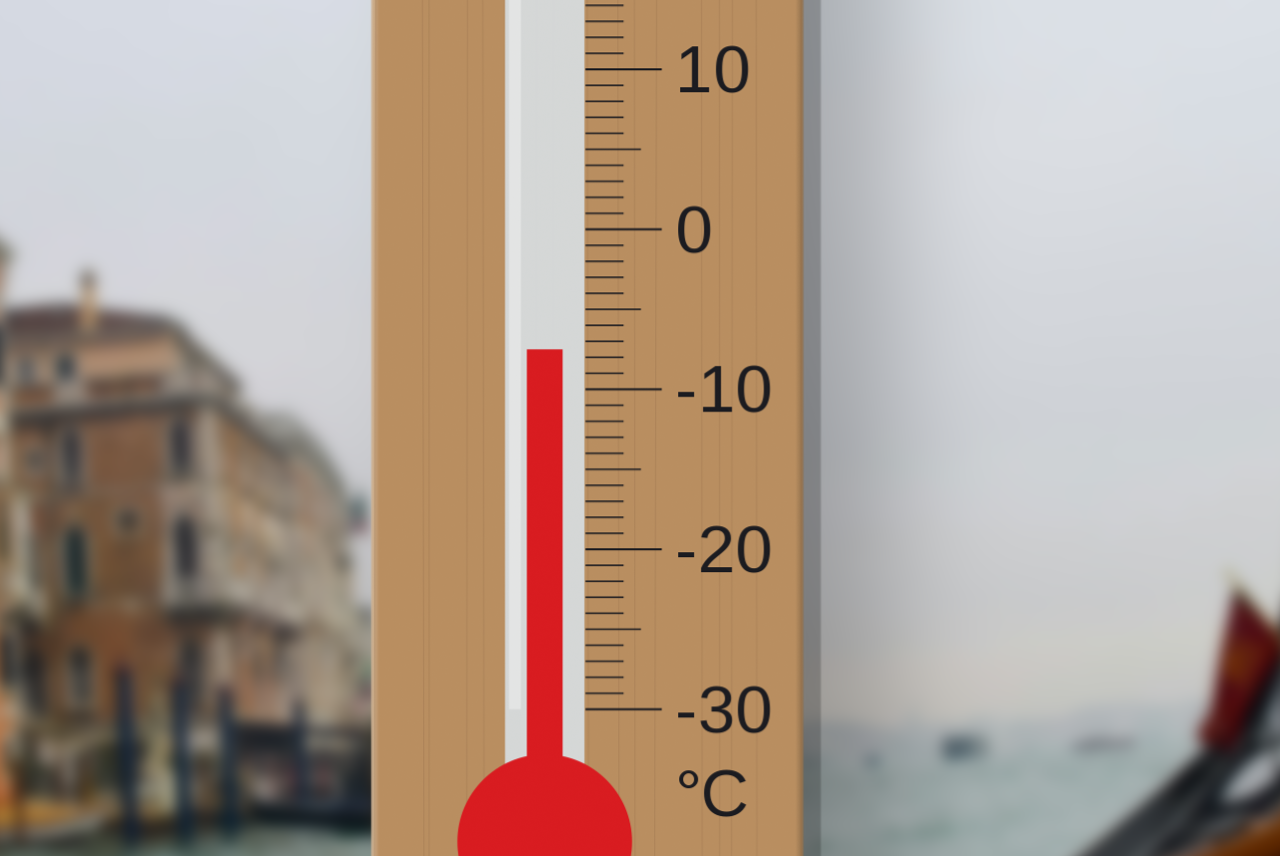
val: -7.5 (°C)
